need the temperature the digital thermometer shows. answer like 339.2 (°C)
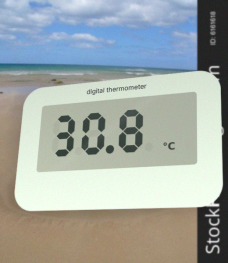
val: 30.8 (°C)
